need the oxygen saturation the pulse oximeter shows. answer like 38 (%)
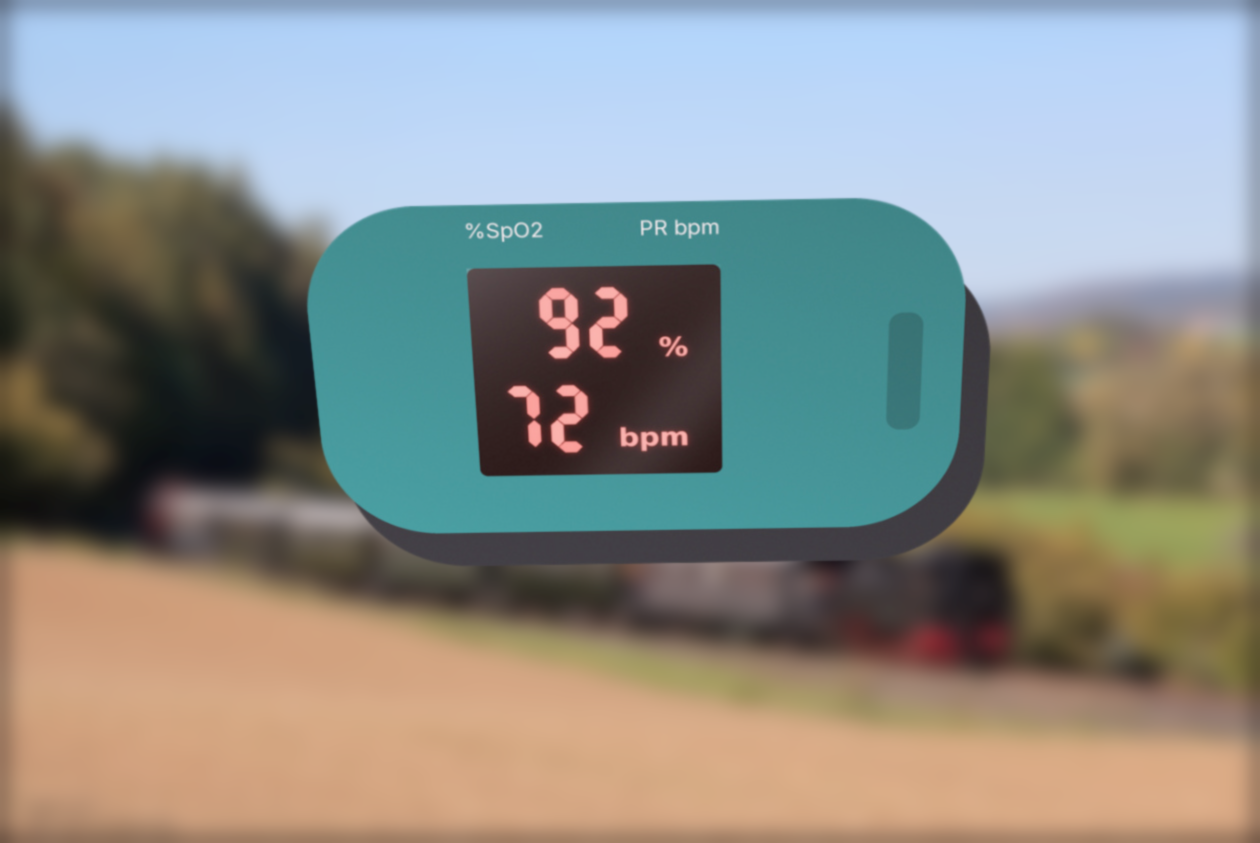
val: 92 (%)
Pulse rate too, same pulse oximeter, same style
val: 72 (bpm)
